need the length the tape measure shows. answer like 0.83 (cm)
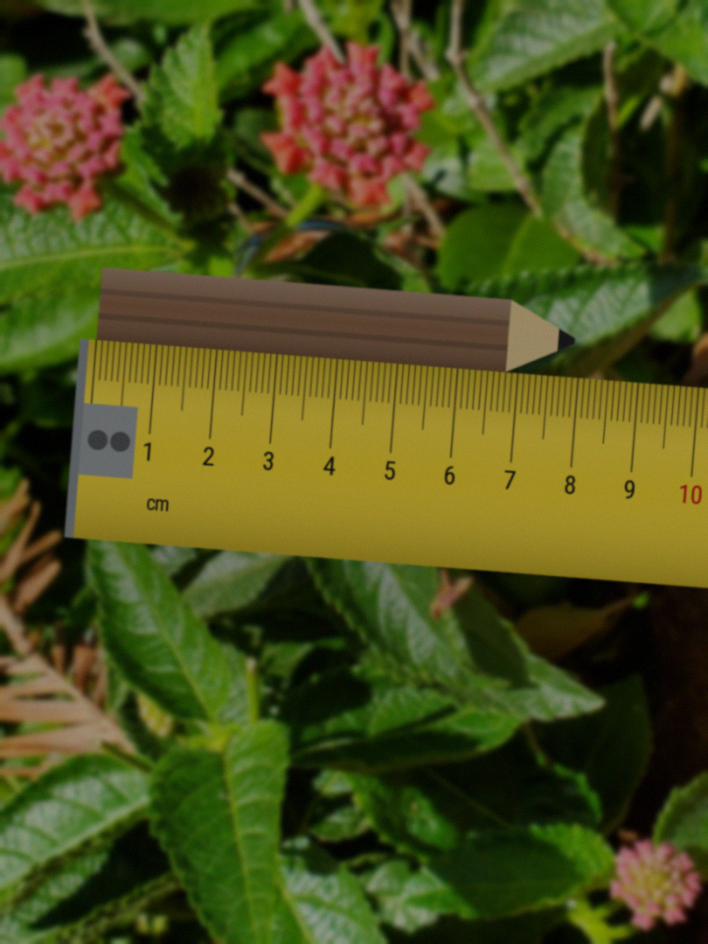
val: 7.9 (cm)
